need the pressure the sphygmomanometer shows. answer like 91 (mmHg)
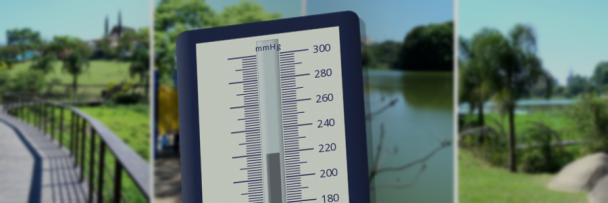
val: 220 (mmHg)
